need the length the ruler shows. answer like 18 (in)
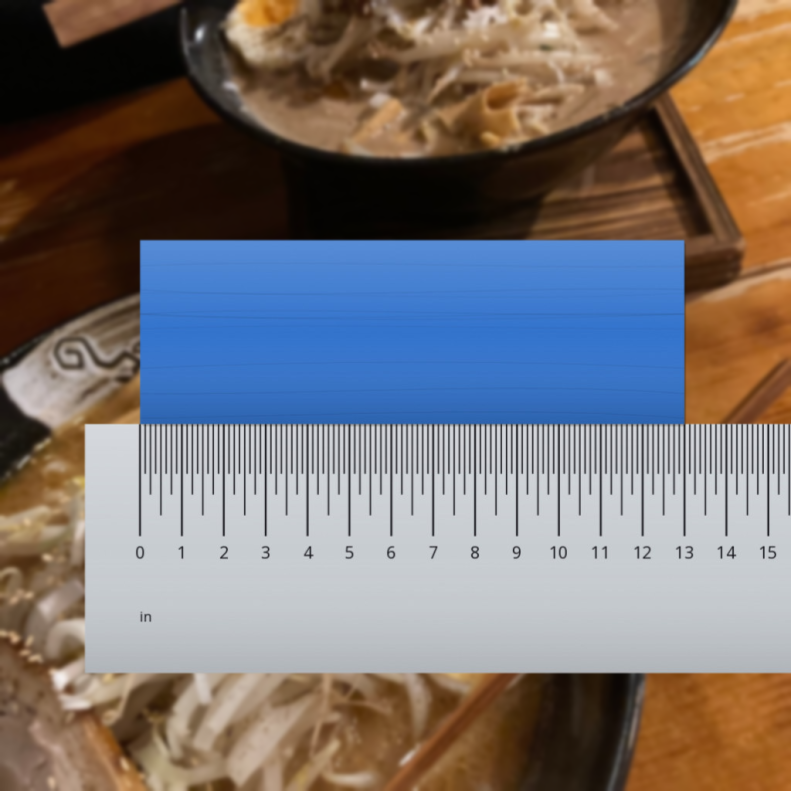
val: 13 (in)
